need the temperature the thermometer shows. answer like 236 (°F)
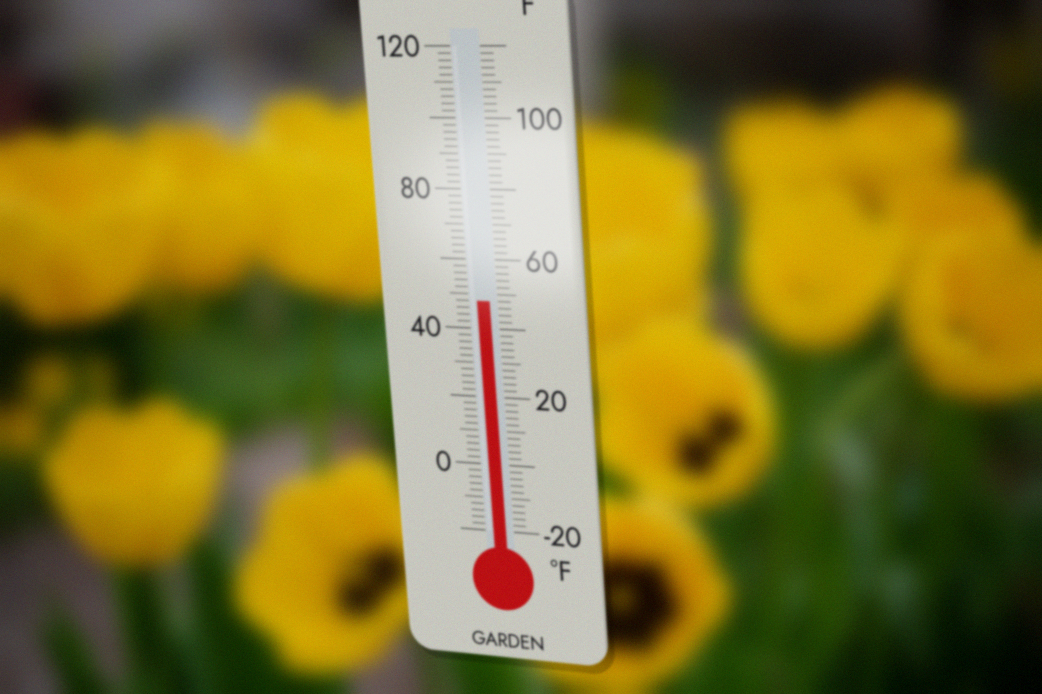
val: 48 (°F)
